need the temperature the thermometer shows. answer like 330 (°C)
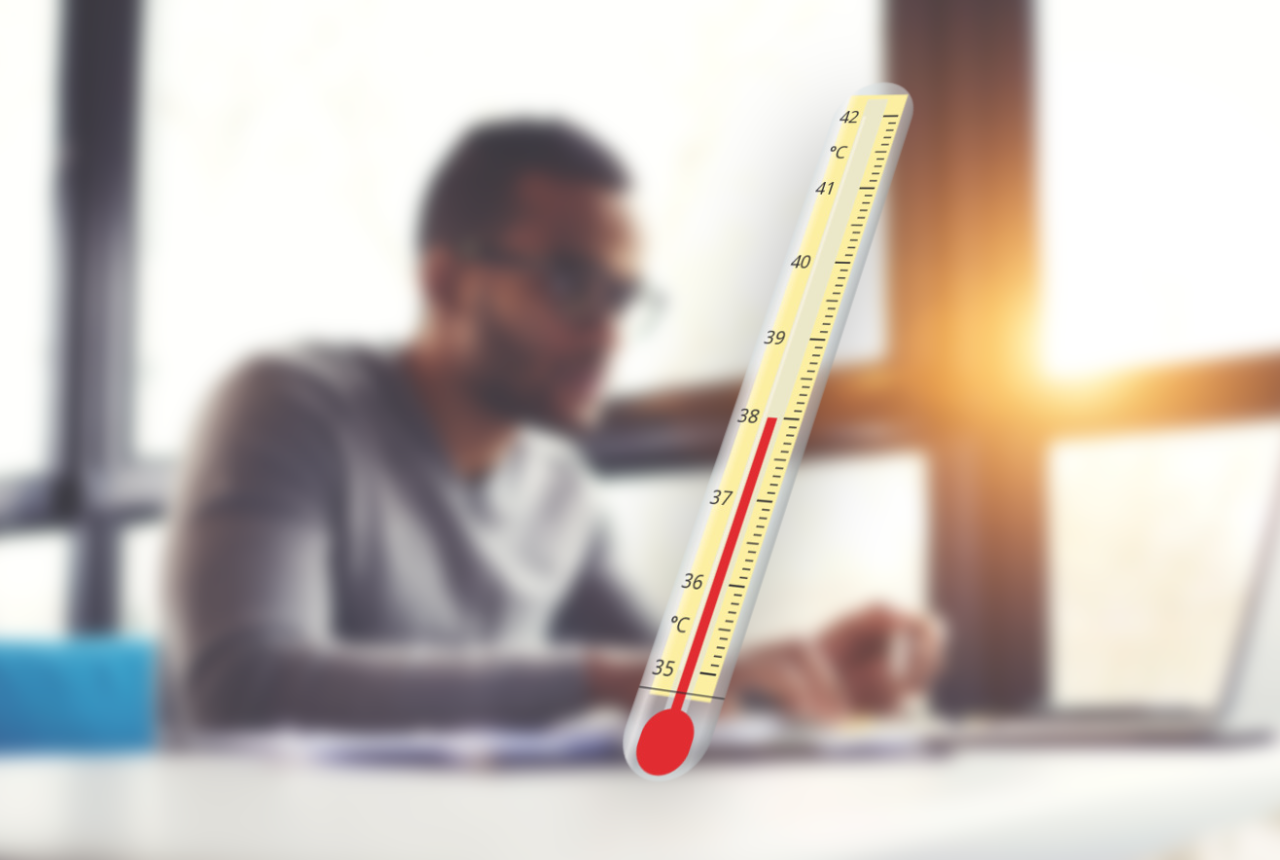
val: 38 (°C)
